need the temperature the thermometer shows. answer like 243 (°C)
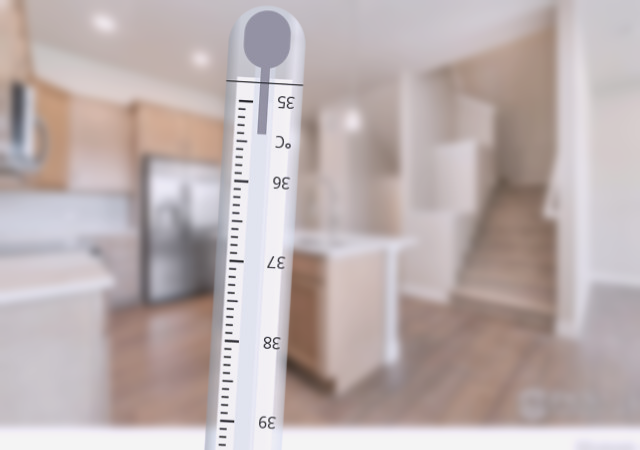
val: 35.4 (°C)
